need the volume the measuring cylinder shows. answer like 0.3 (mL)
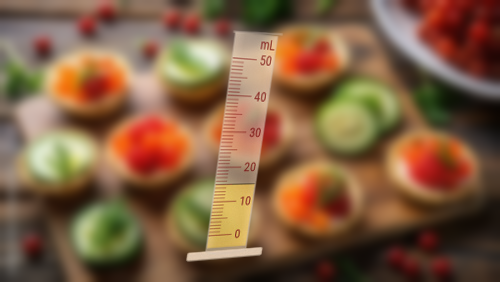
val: 15 (mL)
